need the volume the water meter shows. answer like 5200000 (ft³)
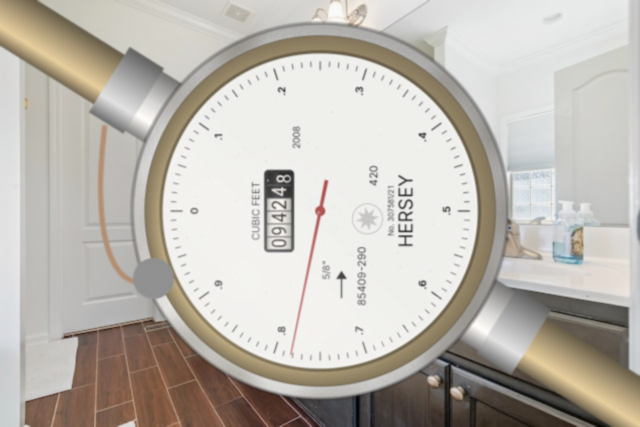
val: 94247.78 (ft³)
